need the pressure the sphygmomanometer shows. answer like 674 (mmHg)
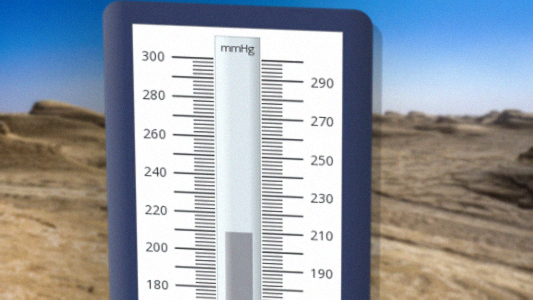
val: 210 (mmHg)
